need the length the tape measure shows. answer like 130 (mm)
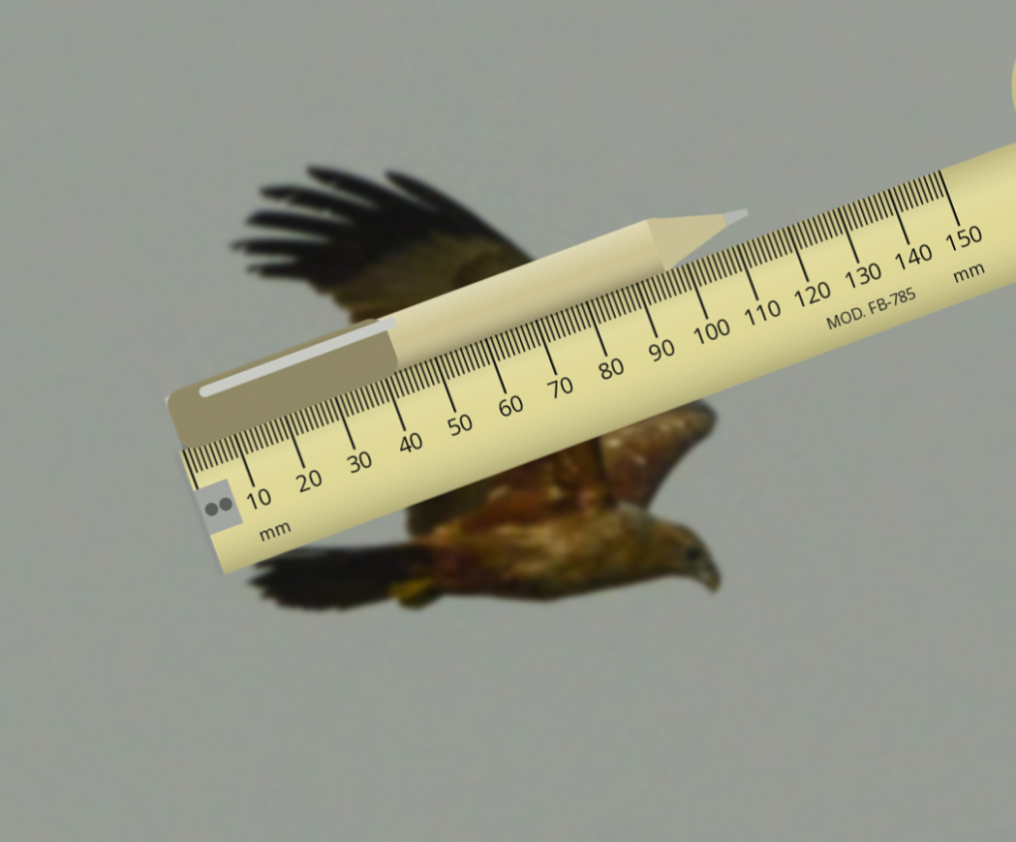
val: 114 (mm)
